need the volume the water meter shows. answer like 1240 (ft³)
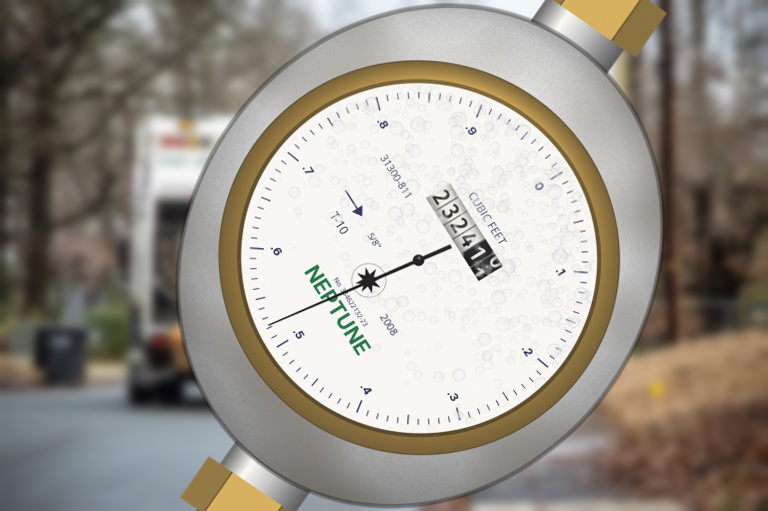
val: 232410.52 (ft³)
